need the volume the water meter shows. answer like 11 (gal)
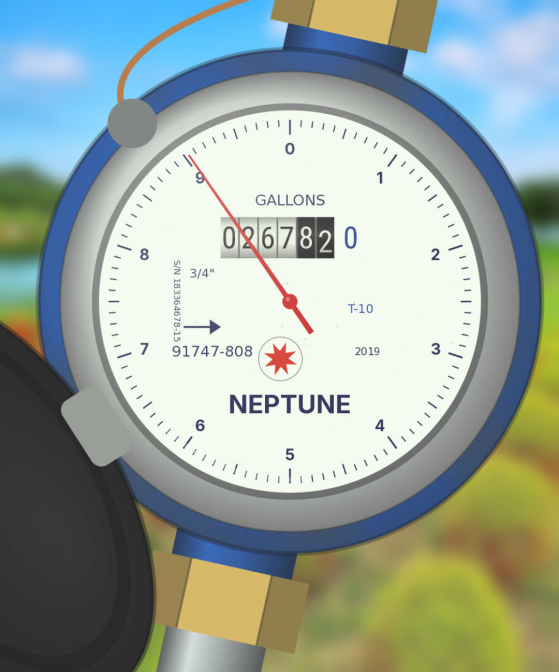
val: 267819.0 (gal)
